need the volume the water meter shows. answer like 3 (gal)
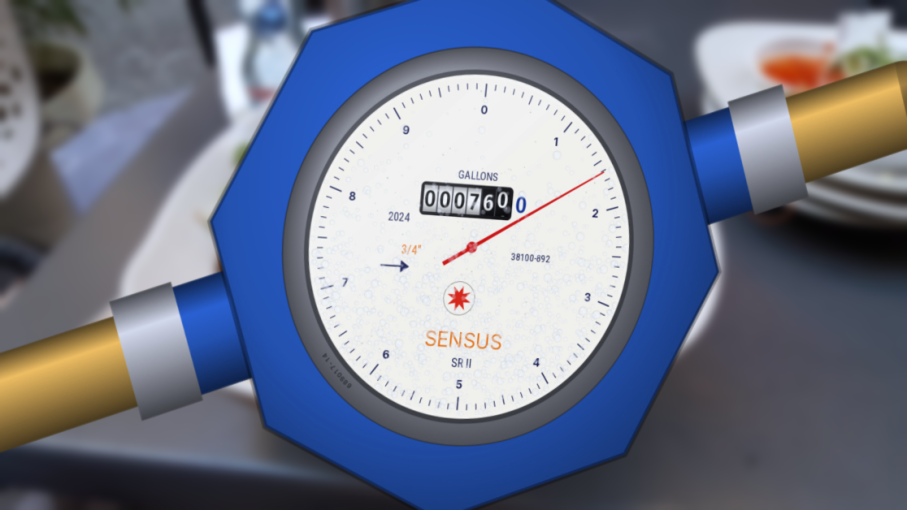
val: 7601.6 (gal)
